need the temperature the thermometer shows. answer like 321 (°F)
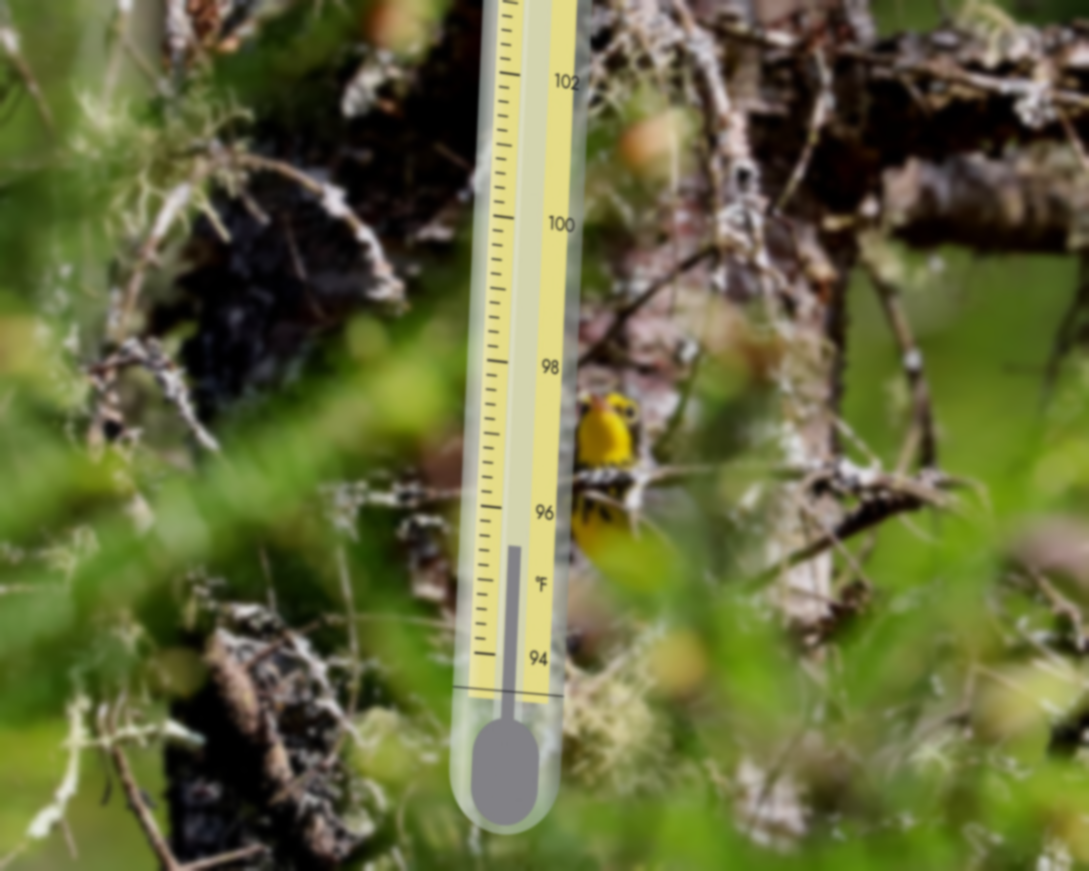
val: 95.5 (°F)
